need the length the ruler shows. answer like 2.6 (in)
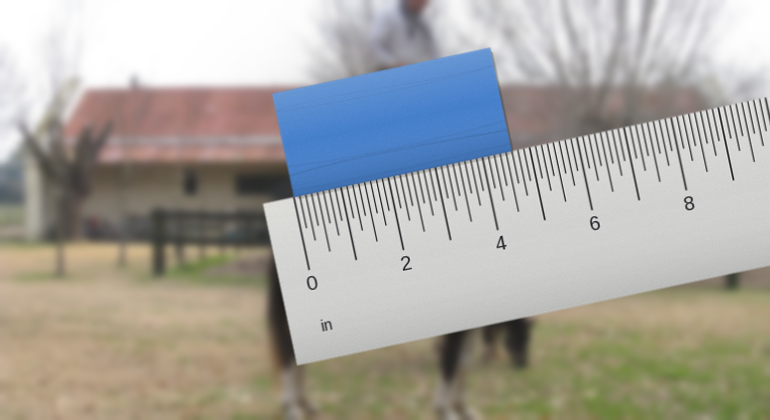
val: 4.625 (in)
